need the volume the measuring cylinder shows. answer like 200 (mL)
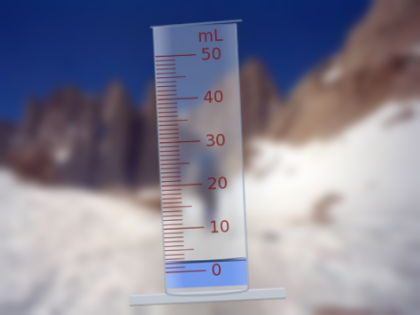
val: 2 (mL)
